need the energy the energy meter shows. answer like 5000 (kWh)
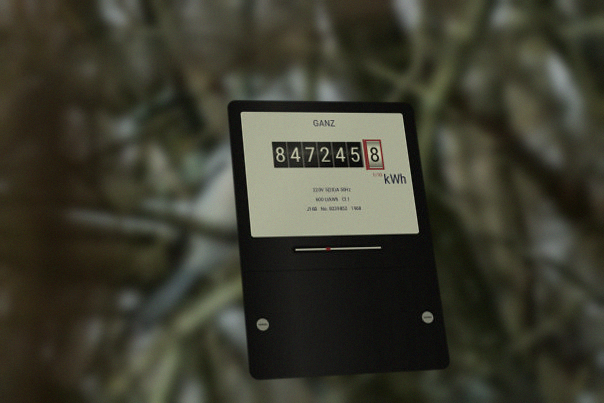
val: 847245.8 (kWh)
